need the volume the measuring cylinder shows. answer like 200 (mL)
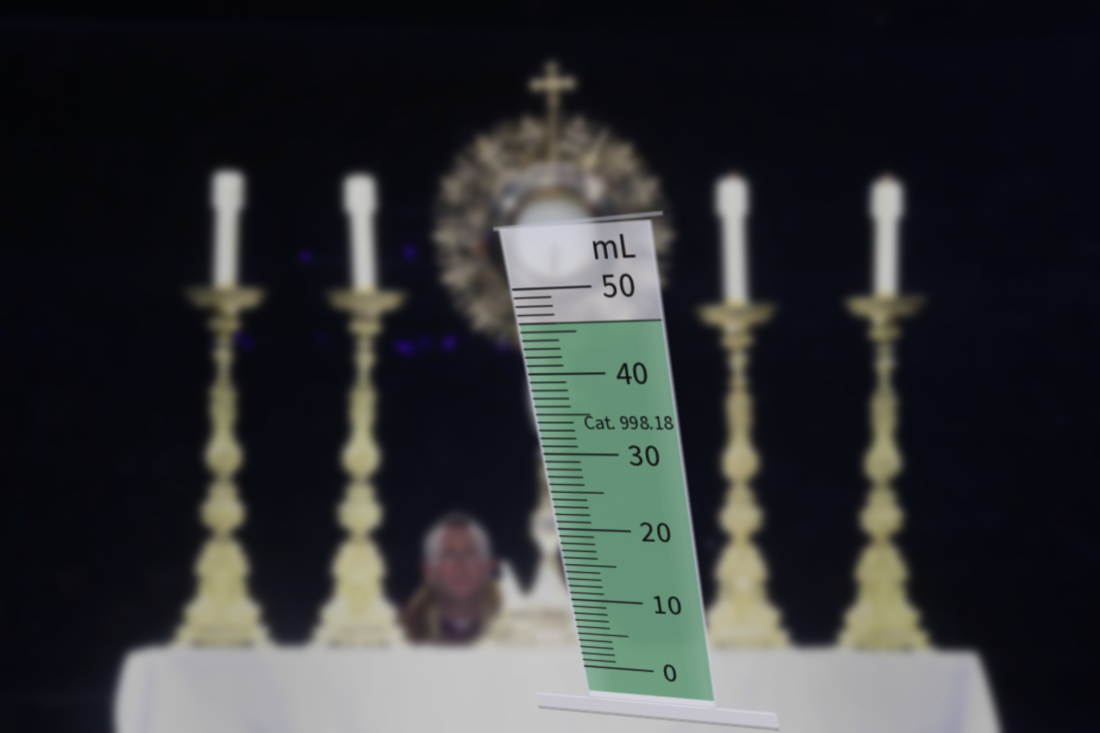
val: 46 (mL)
